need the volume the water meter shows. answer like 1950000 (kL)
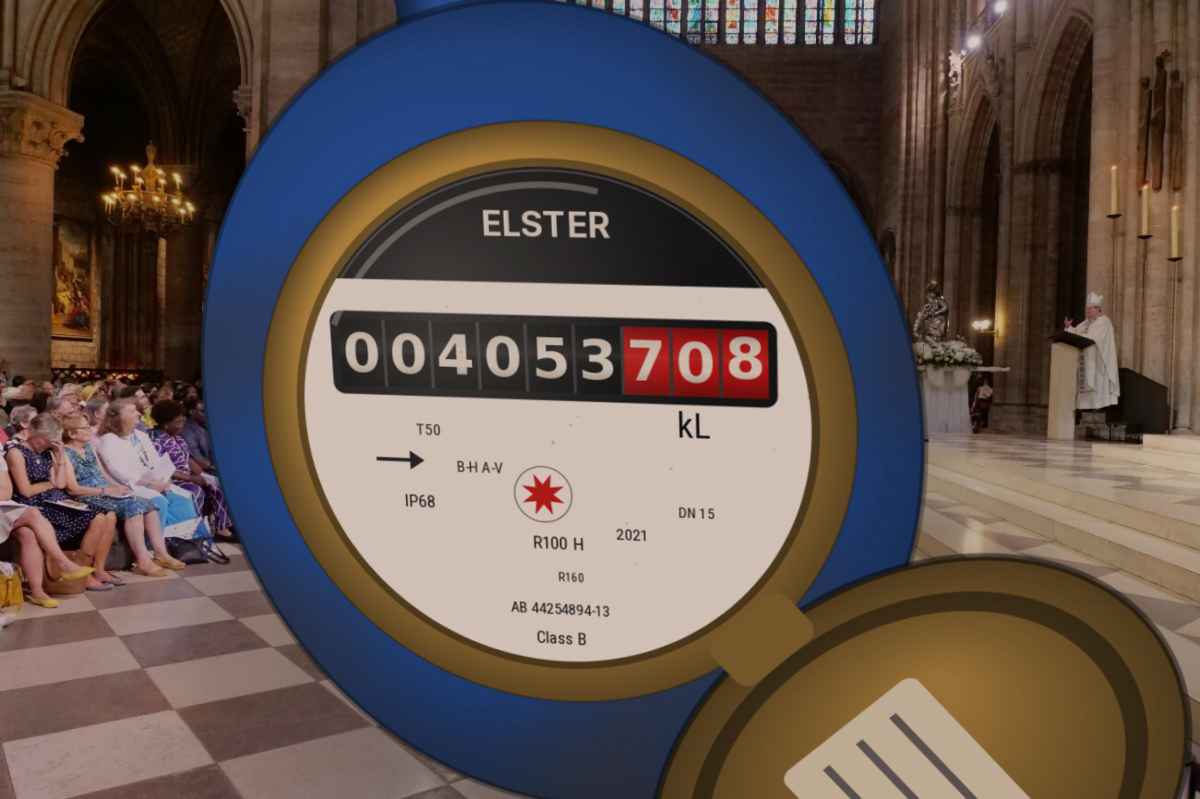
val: 4053.708 (kL)
